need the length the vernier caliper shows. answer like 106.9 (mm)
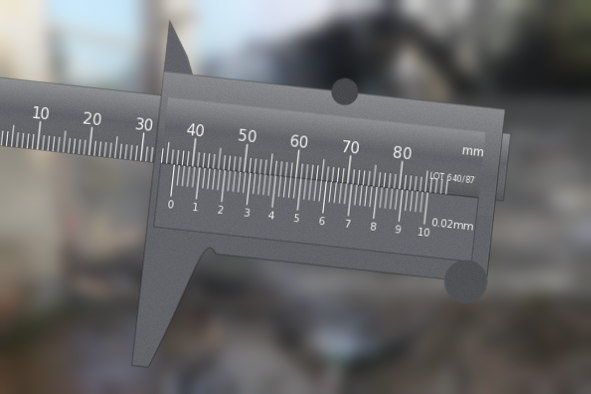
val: 36.5 (mm)
